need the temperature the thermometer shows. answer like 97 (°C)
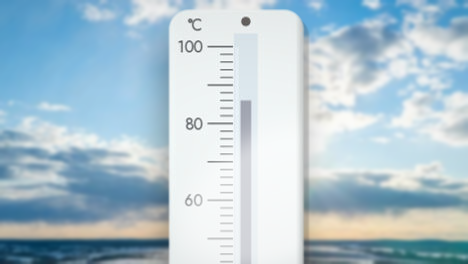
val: 86 (°C)
